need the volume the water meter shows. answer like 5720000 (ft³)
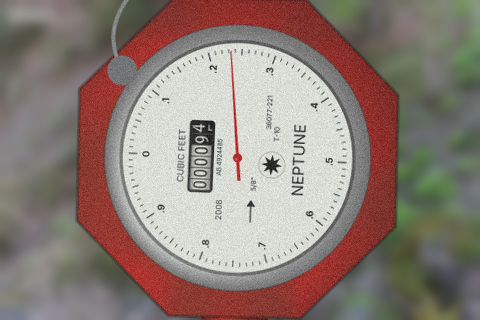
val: 94.23 (ft³)
